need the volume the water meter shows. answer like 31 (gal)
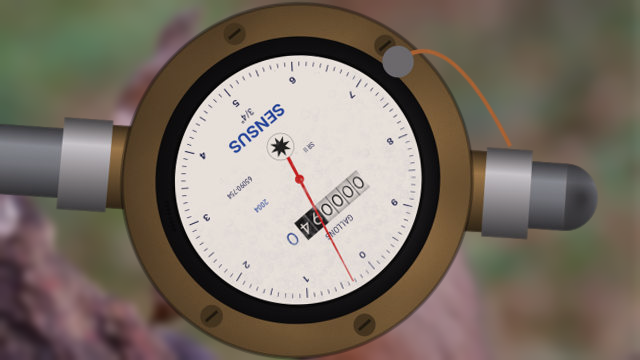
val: 940.3 (gal)
